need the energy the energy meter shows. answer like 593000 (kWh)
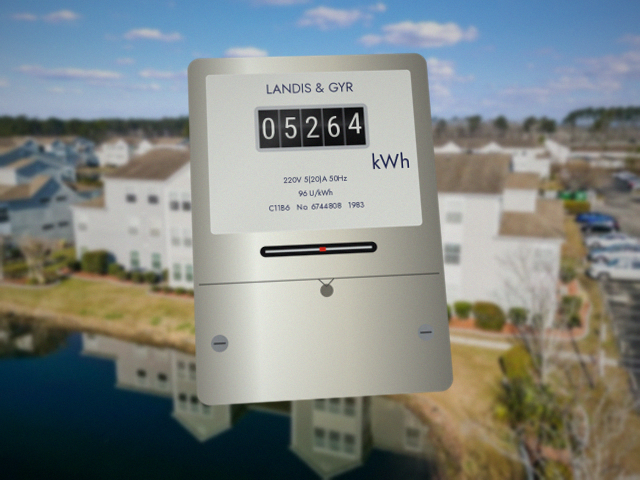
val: 5264 (kWh)
